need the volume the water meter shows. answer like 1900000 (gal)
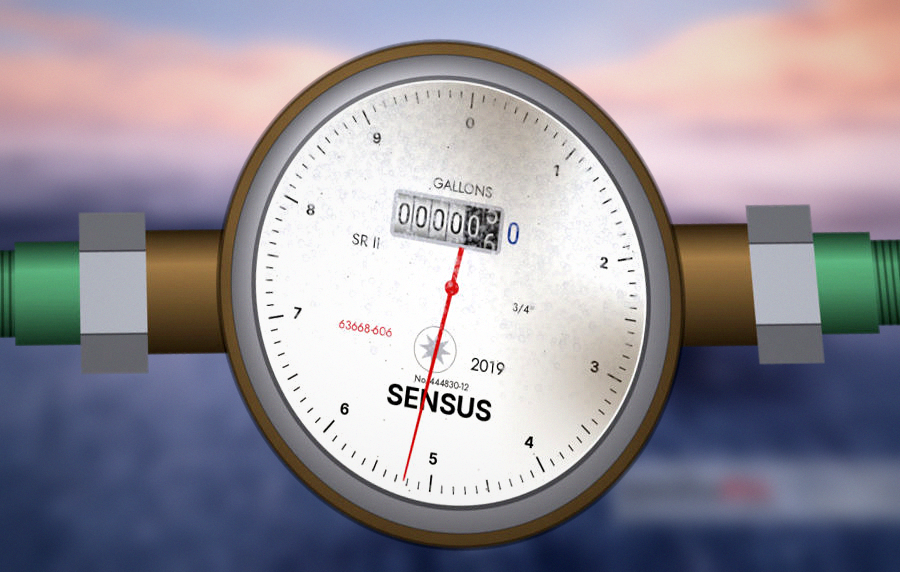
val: 55.2 (gal)
